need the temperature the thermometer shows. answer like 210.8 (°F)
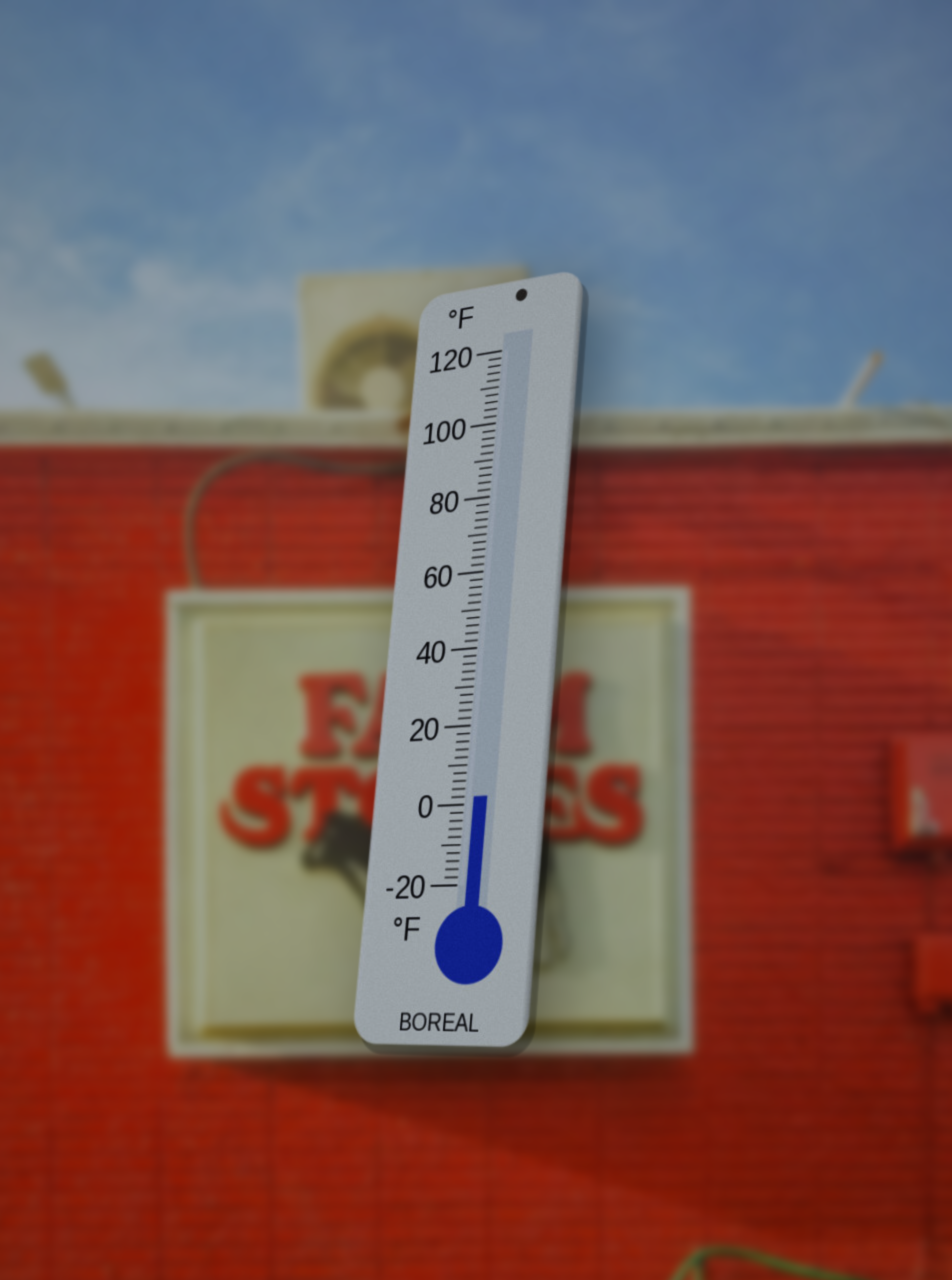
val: 2 (°F)
